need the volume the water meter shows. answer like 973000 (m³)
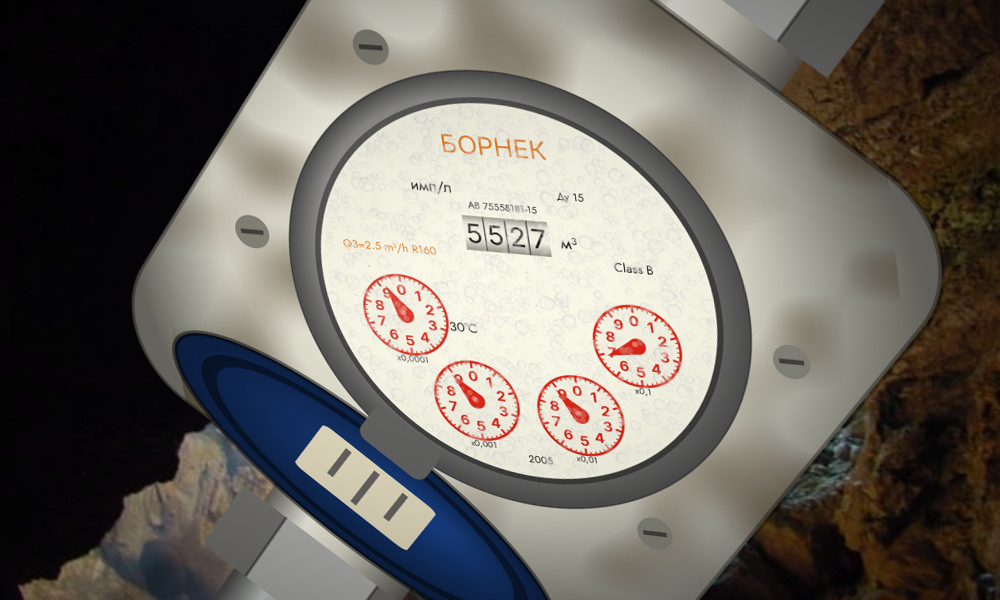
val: 5527.6889 (m³)
